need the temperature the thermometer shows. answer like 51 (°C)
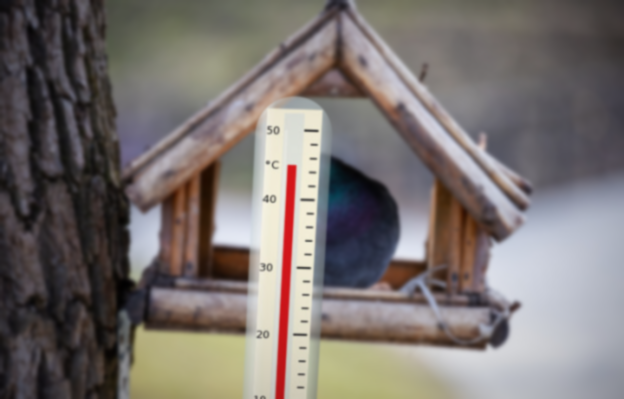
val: 45 (°C)
